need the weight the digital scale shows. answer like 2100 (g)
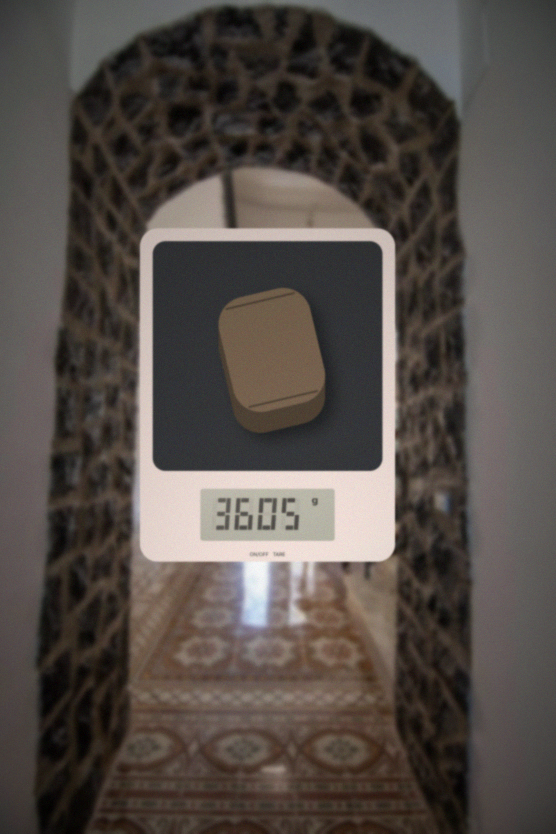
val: 3605 (g)
